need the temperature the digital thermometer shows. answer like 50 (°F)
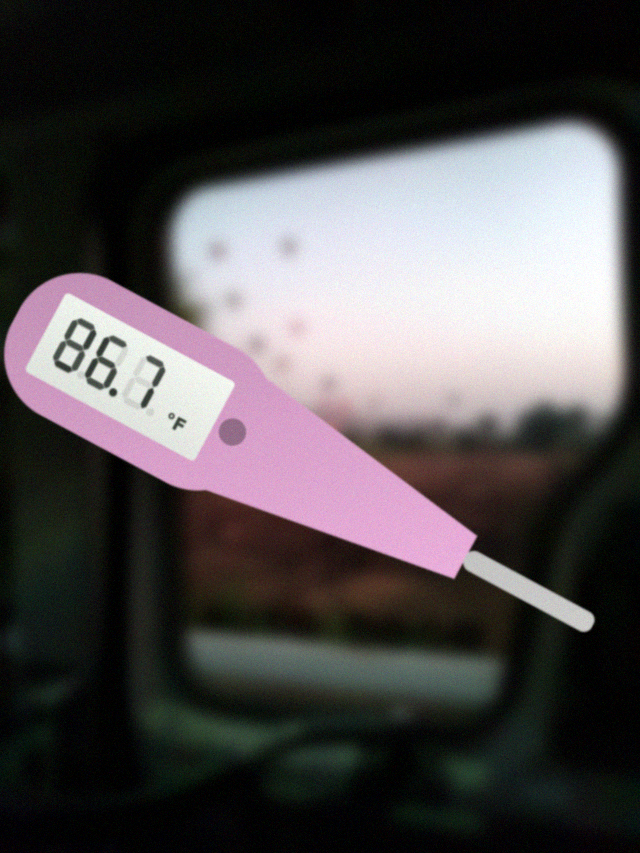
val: 86.7 (°F)
